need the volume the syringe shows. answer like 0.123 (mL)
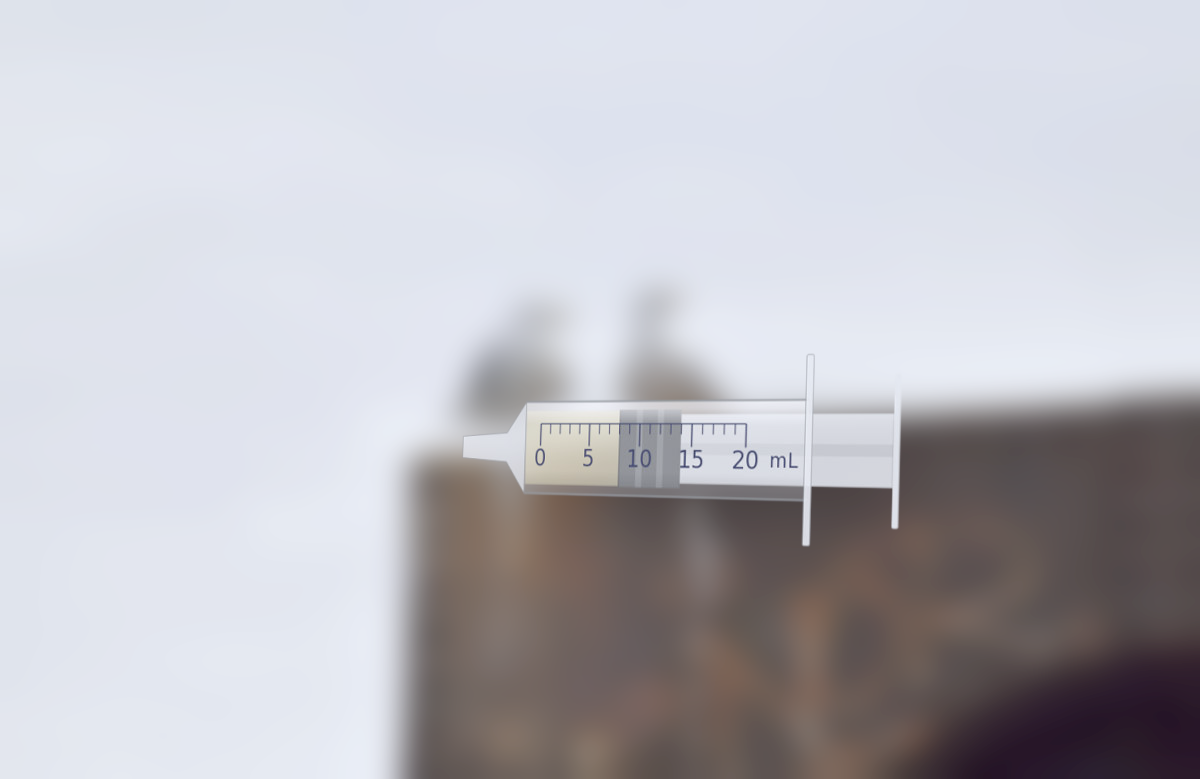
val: 8 (mL)
